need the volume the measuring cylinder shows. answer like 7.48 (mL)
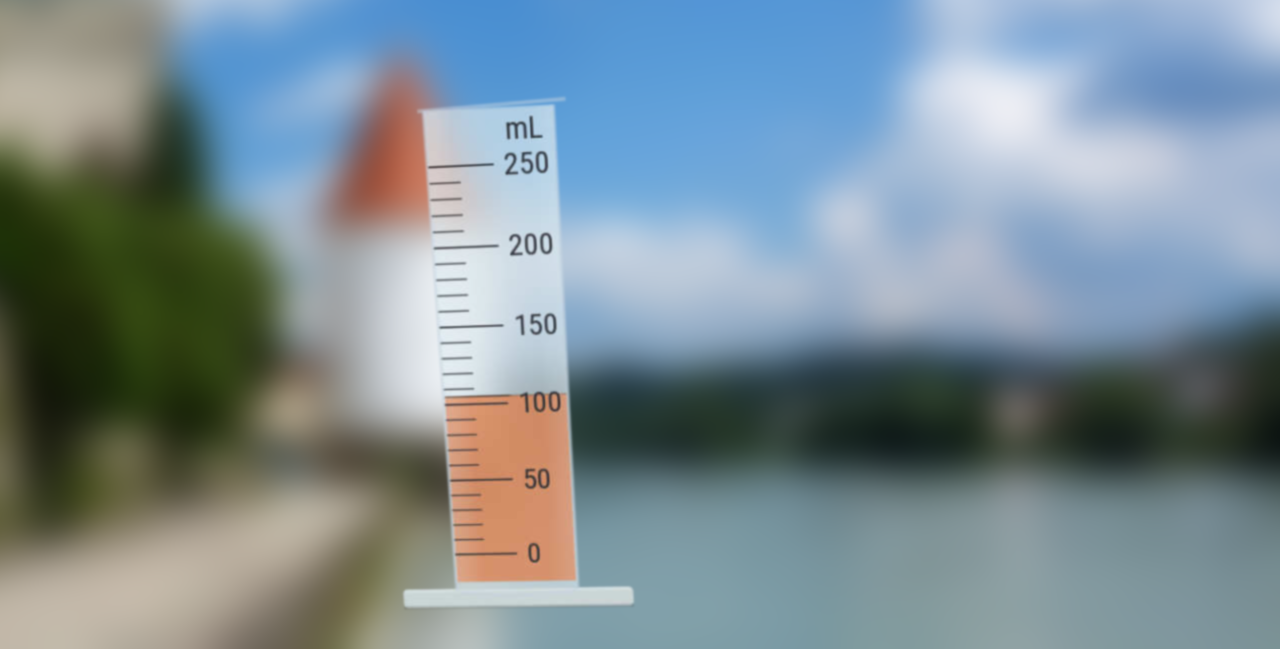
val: 105 (mL)
